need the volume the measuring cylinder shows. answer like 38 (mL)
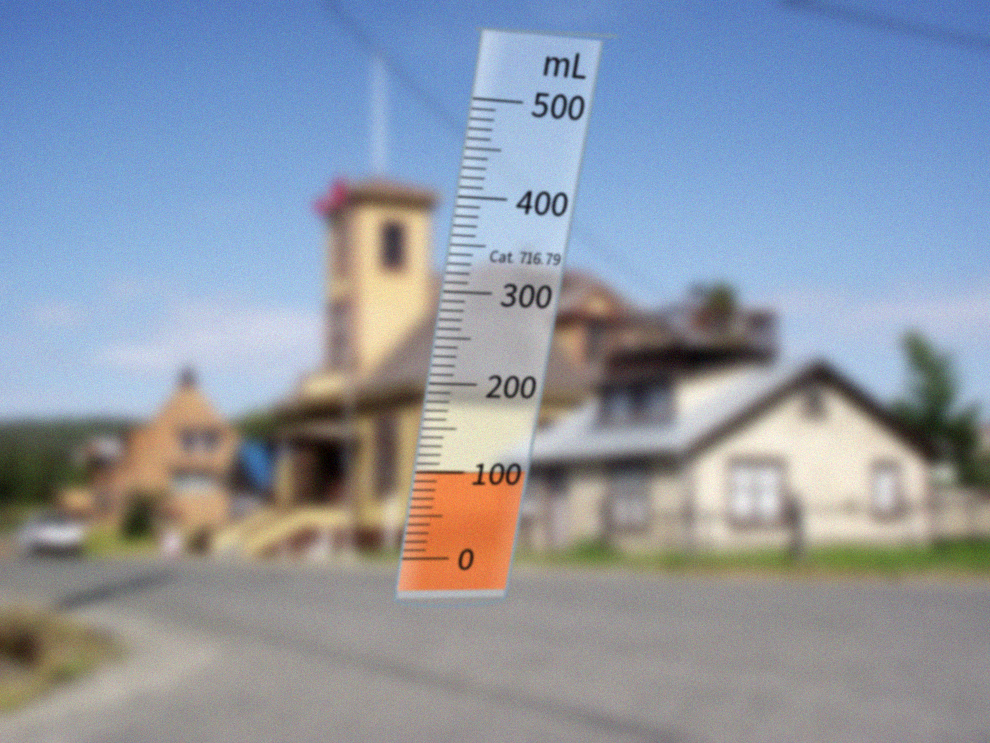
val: 100 (mL)
